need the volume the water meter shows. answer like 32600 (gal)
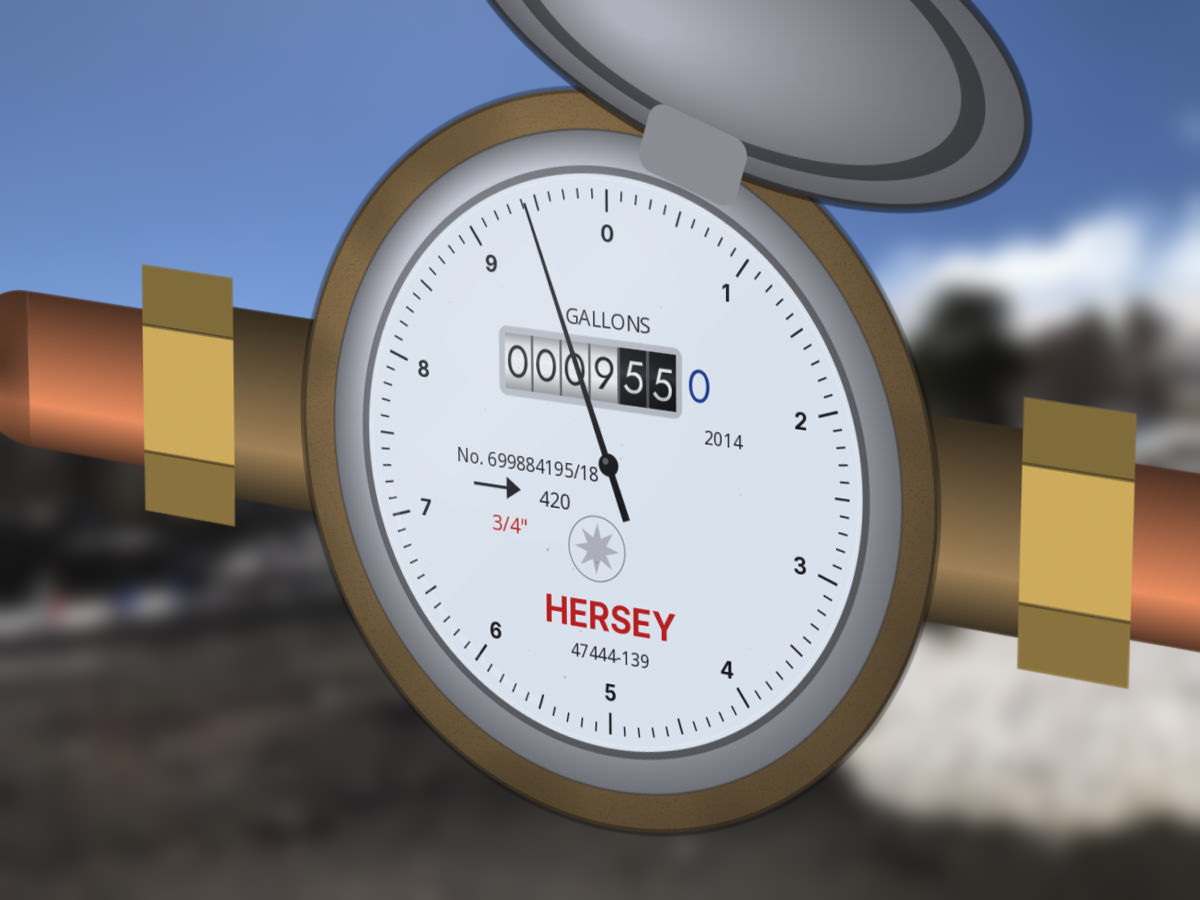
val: 9549.4 (gal)
